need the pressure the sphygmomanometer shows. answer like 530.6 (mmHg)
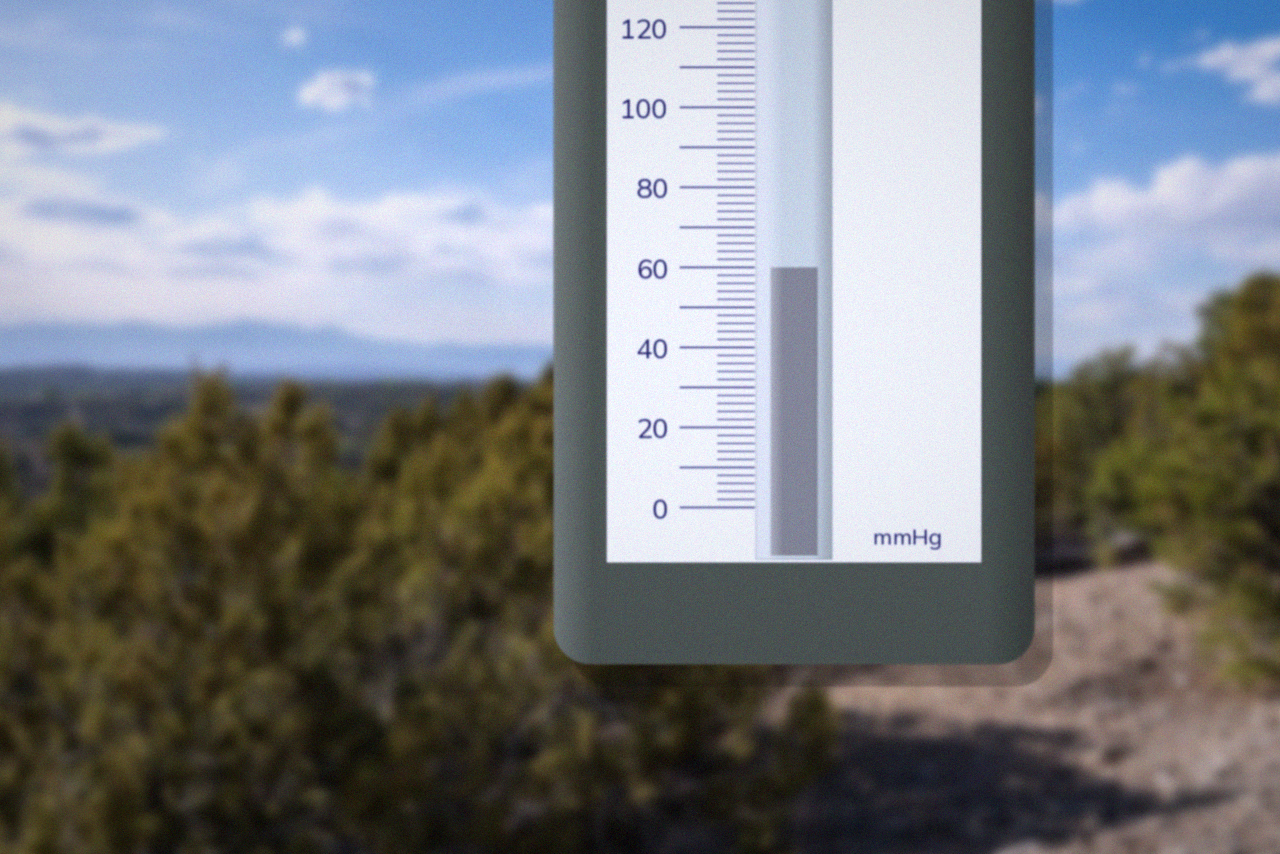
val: 60 (mmHg)
